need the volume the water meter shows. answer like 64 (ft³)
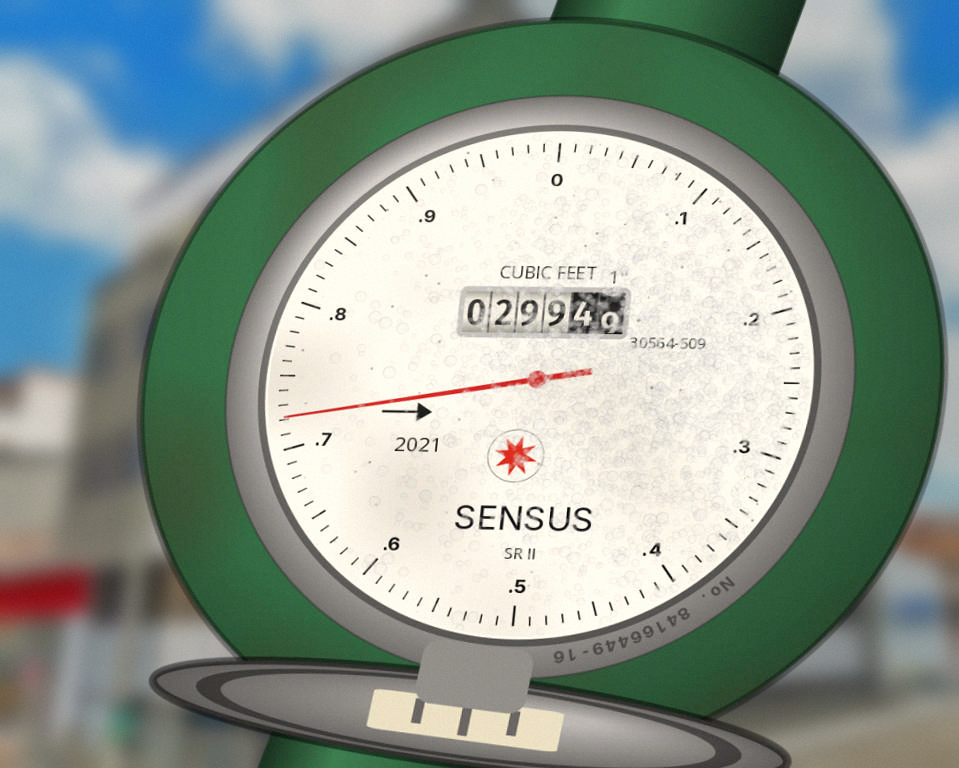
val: 29948.72 (ft³)
